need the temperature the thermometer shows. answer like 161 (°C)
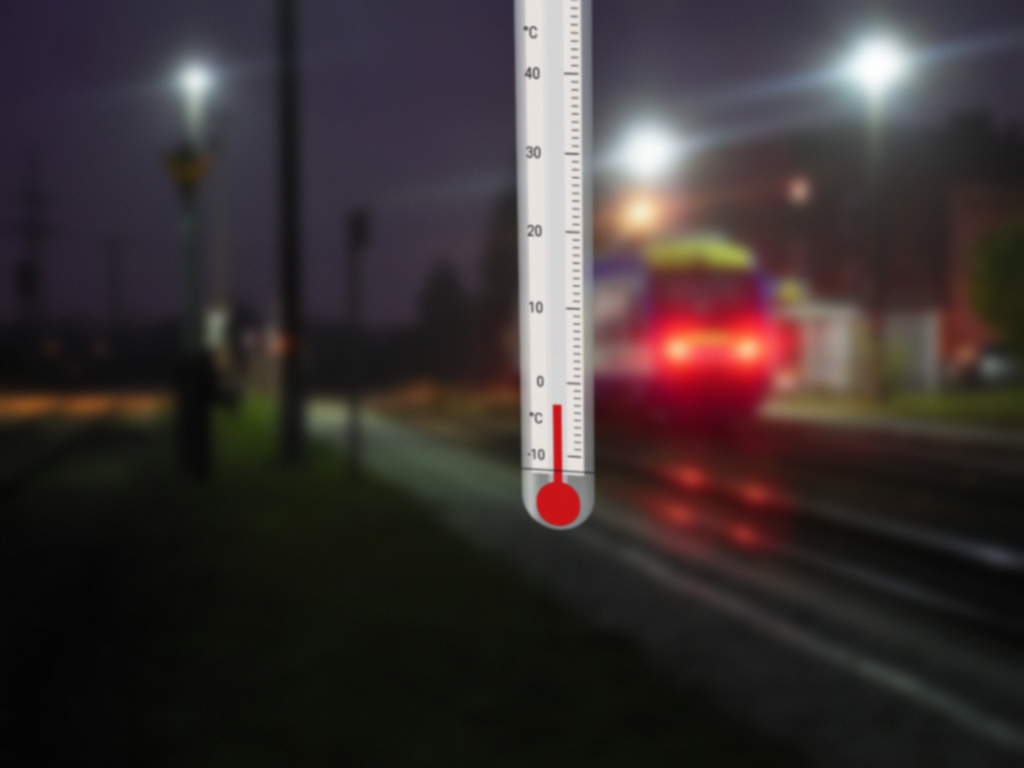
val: -3 (°C)
